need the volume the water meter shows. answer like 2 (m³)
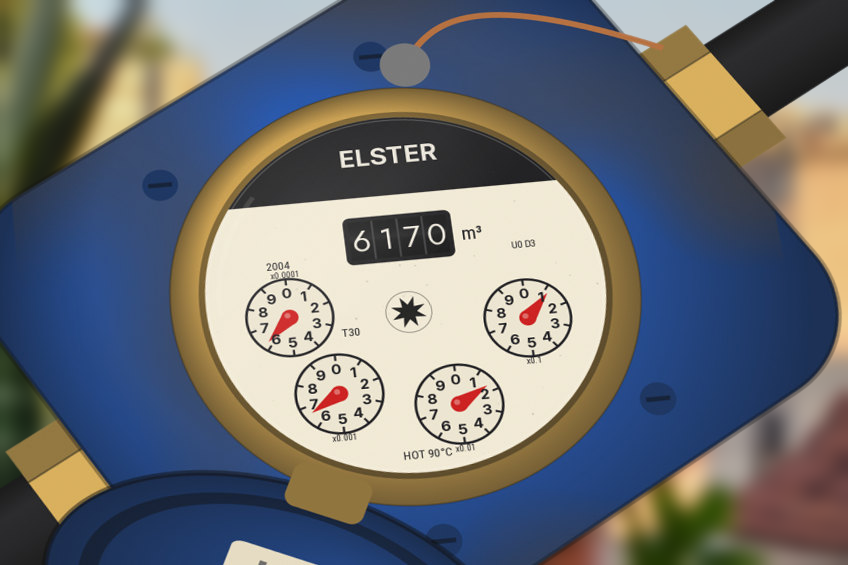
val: 6170.1166 (m³)
